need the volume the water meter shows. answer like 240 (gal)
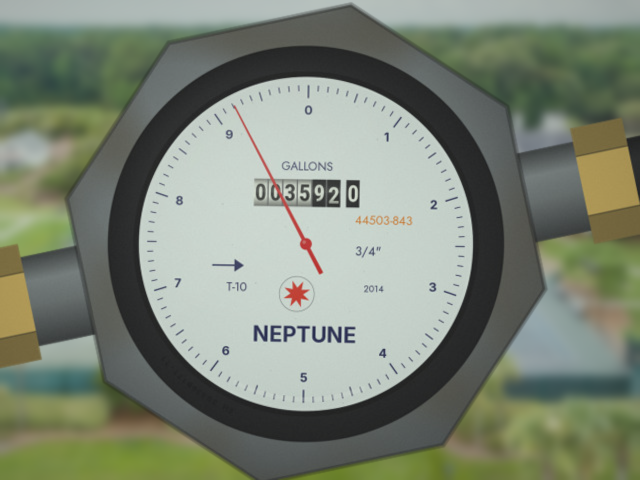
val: 35919.2 (gal)
